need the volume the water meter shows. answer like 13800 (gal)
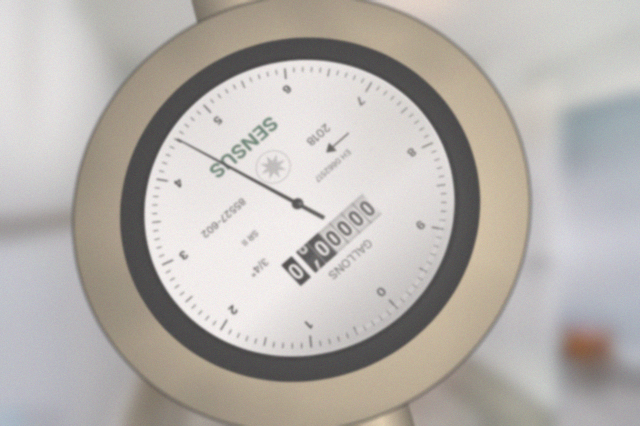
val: 74.5 (gal)
